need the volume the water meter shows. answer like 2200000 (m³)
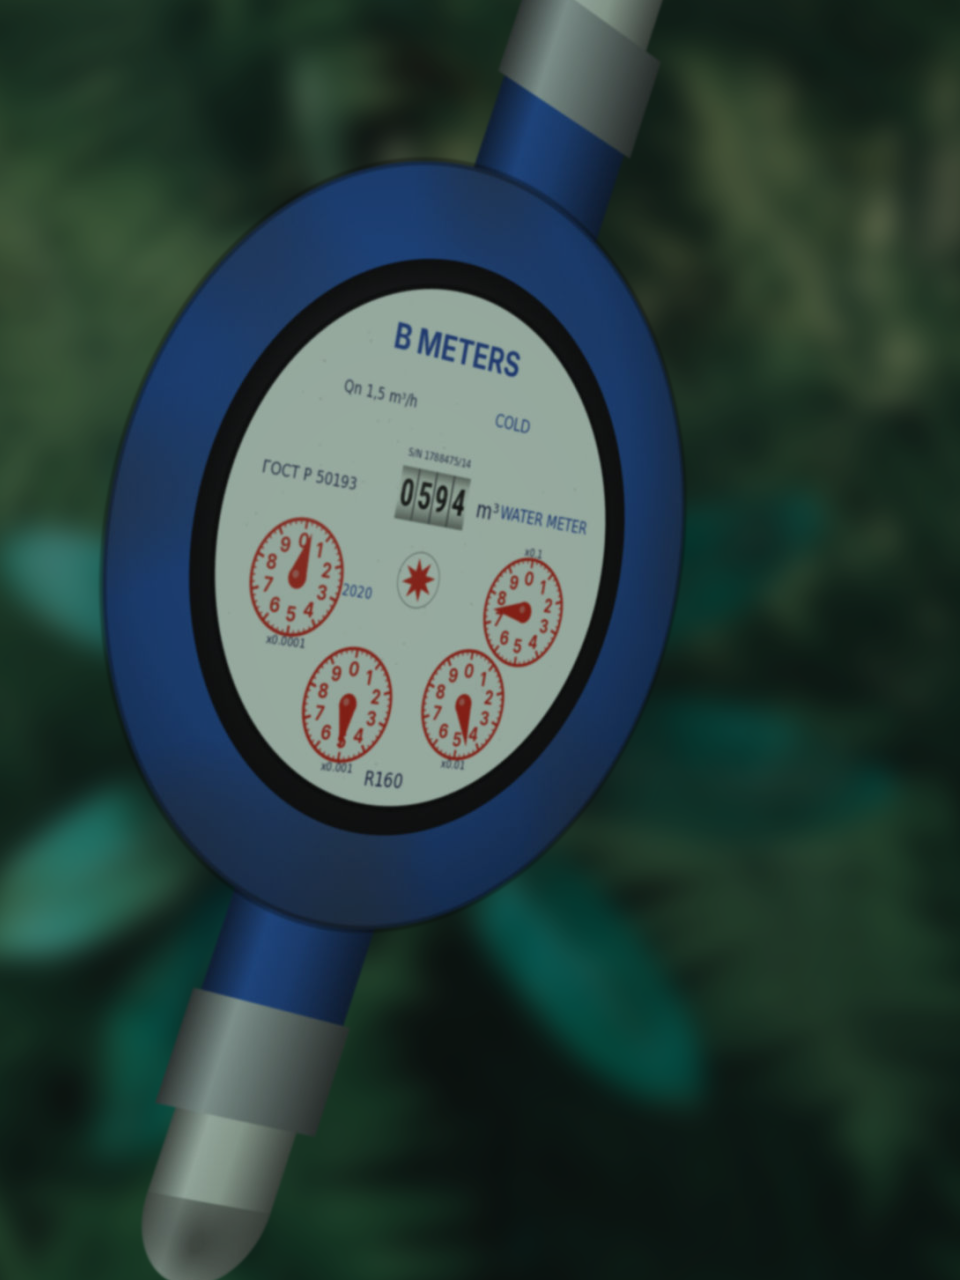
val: 594.7450 (m³)
